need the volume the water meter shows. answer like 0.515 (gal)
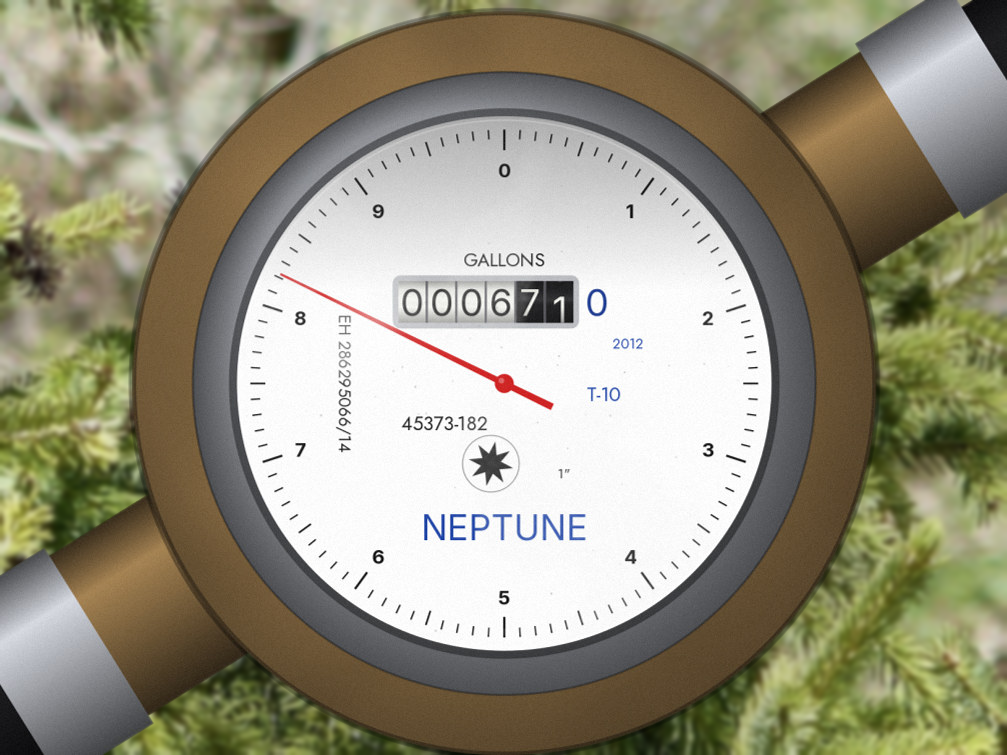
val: 6708.2 (gal)
